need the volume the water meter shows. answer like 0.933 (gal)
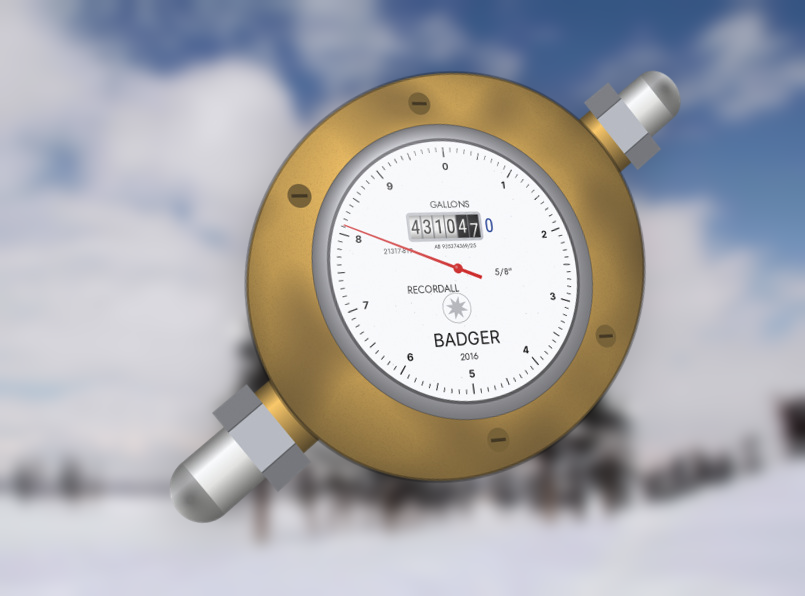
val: 4310468.1 (gal)
